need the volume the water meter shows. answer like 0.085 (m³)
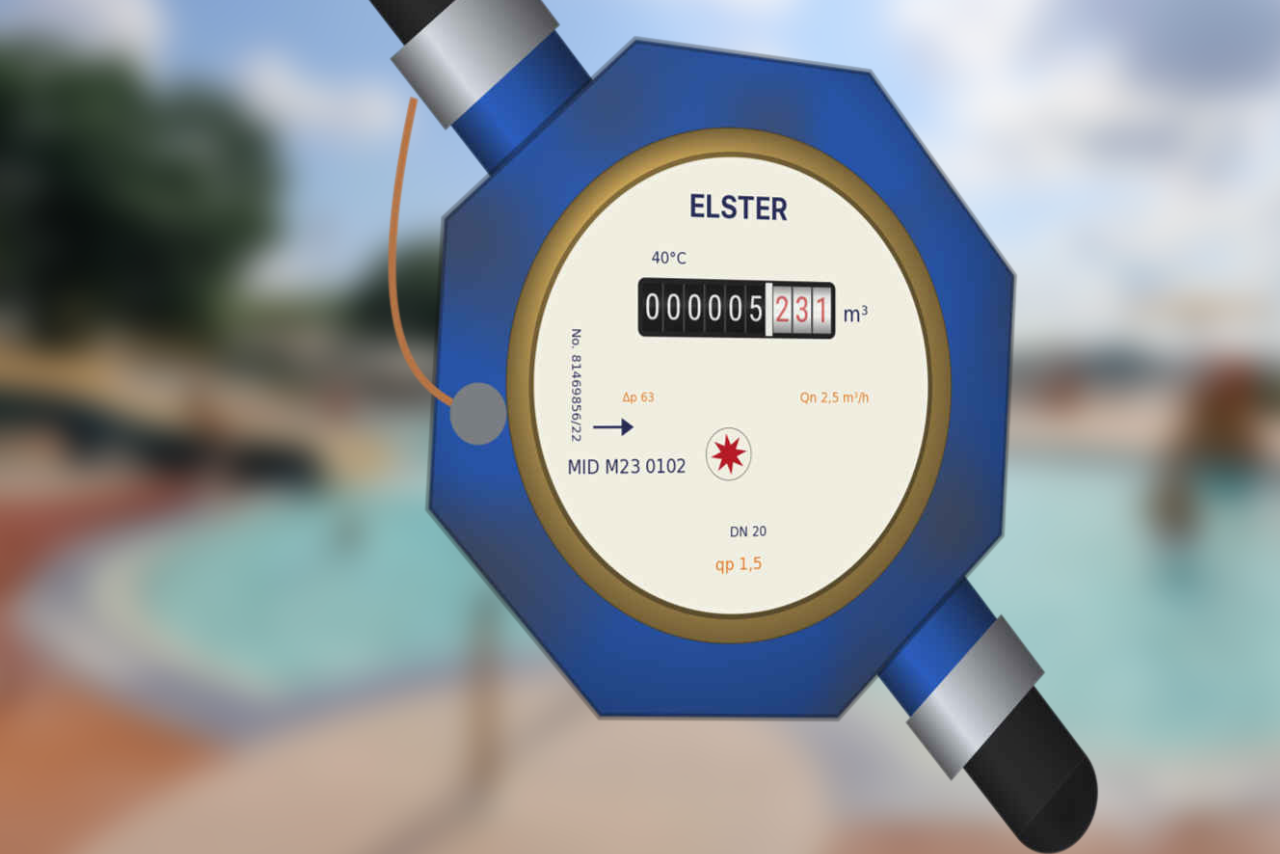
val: 5.231 (m³)
